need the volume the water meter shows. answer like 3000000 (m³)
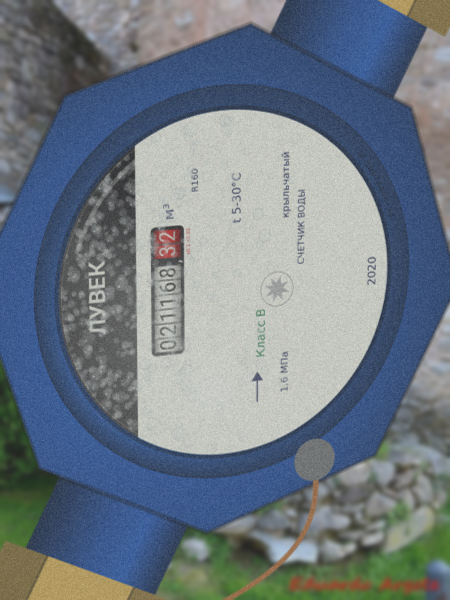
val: 21168.32 (m³)
